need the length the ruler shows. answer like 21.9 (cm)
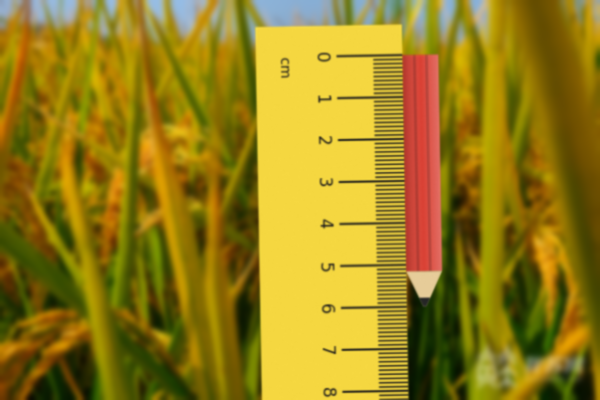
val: 6 (cm)
